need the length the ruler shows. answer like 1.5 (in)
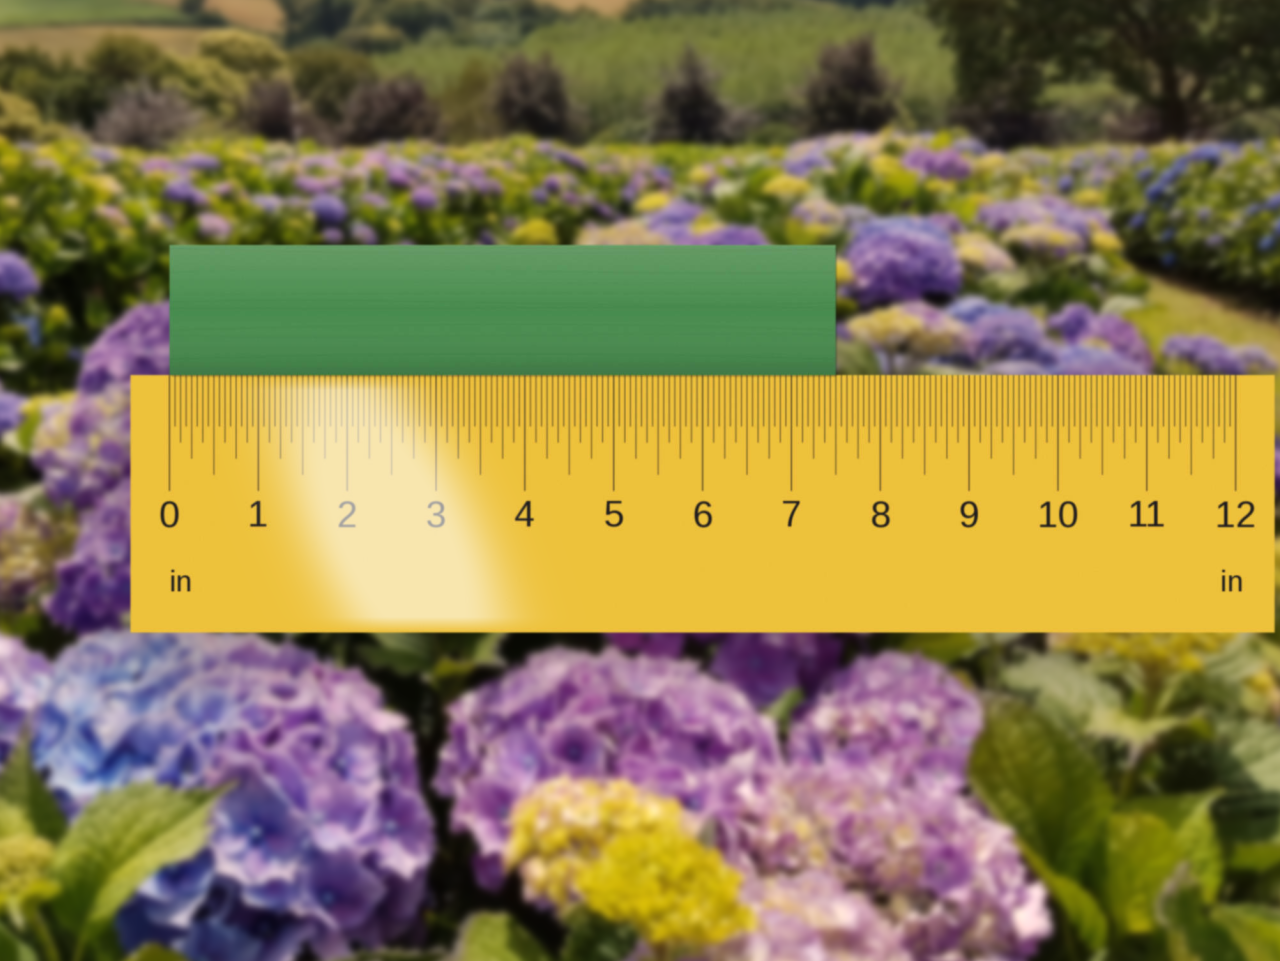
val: 7.5 (in)
